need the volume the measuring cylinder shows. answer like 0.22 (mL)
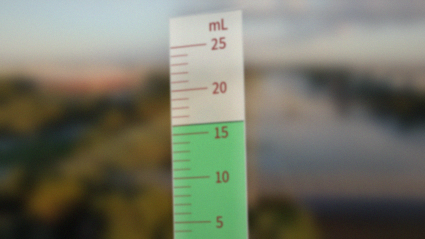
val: 16 (mL)
